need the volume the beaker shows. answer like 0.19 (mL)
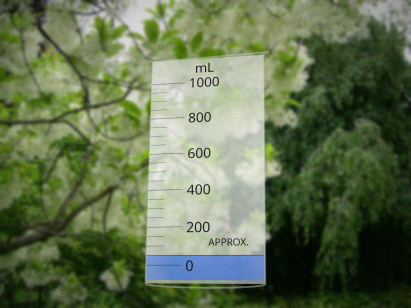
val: 50 (mL)
